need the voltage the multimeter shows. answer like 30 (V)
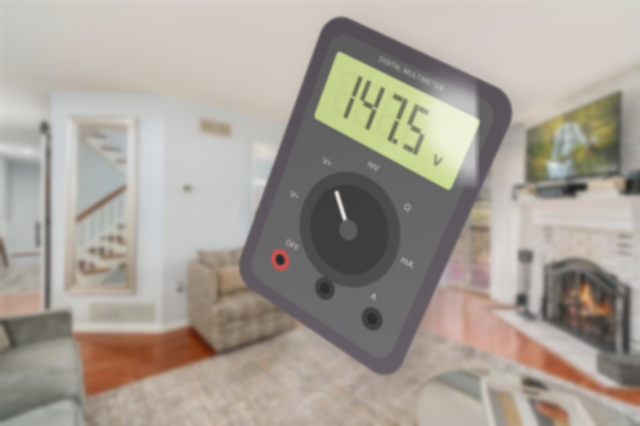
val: 147.5 (V)
